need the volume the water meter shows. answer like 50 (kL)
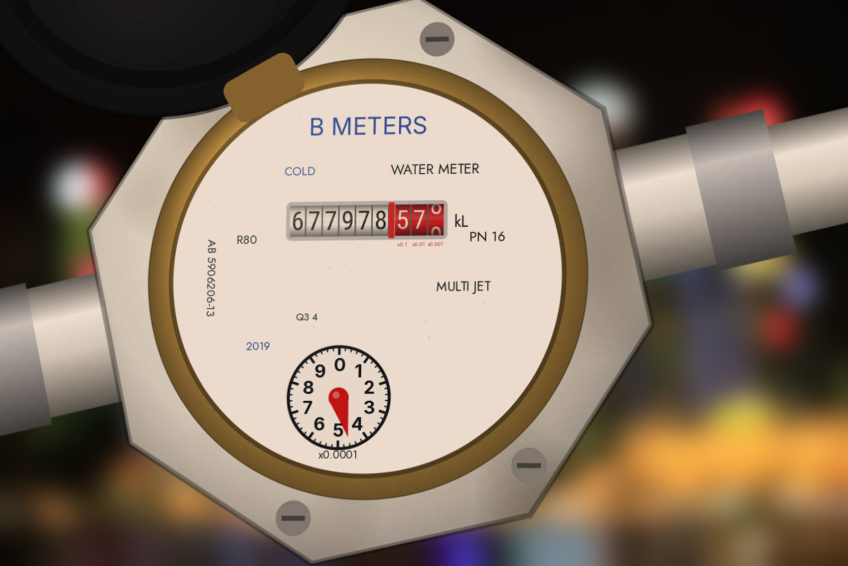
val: 677978.5784 (kL)
